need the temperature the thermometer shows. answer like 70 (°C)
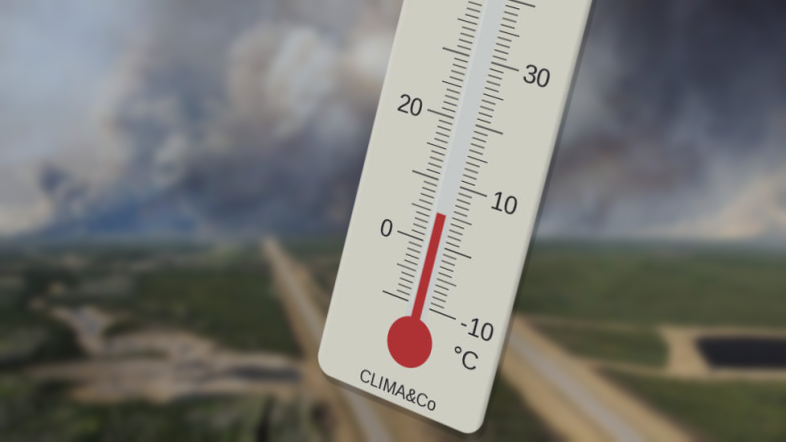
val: 5 (°C)
